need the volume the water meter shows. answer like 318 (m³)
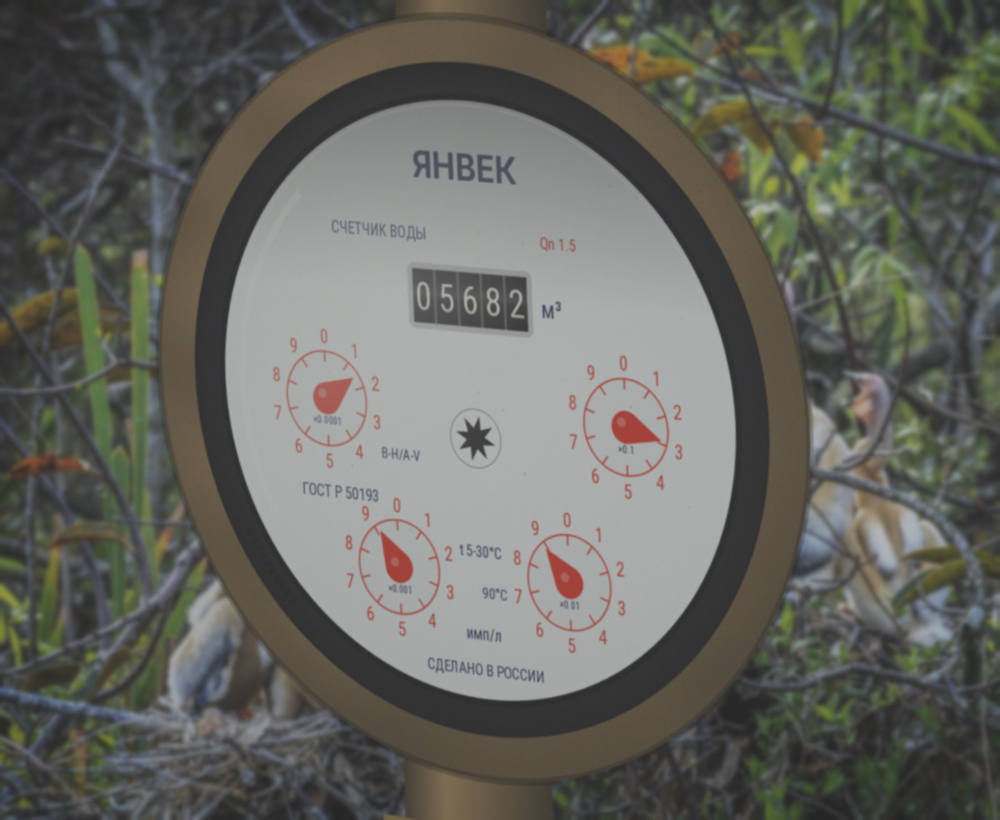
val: 5682.2891 (m³)
